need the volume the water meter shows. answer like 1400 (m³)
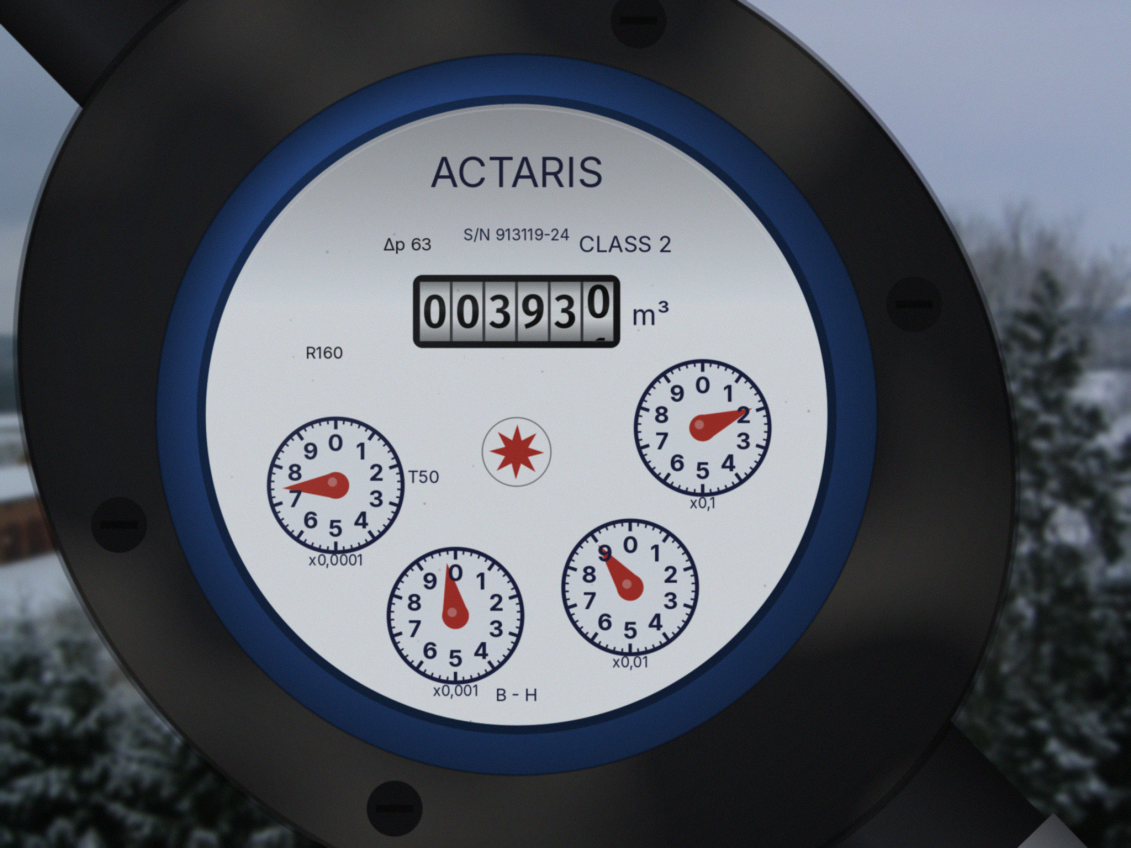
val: 3930.1897 (m³)
